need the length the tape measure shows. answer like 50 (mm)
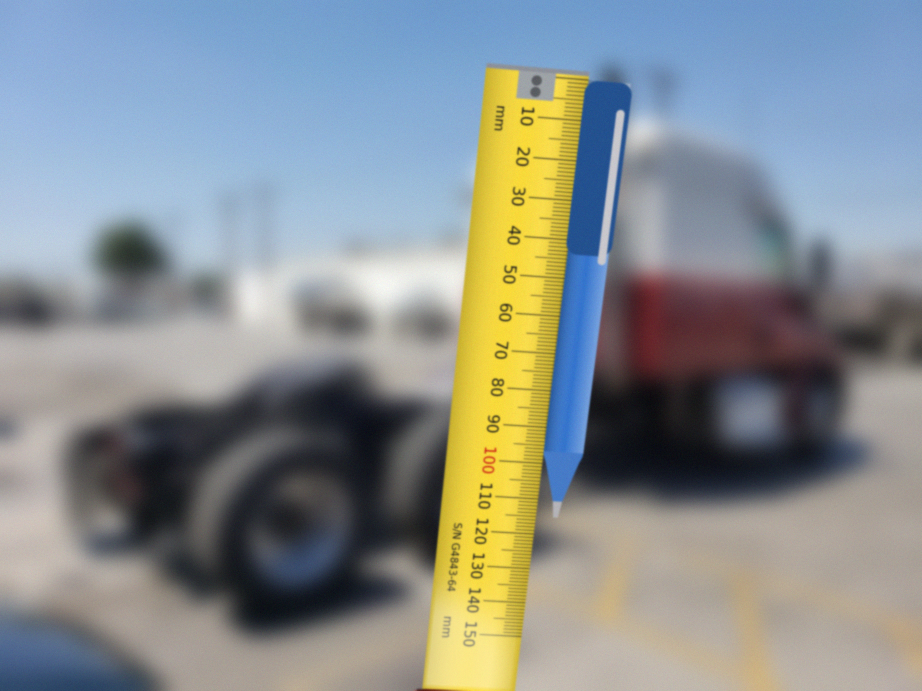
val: 115 (mm)
